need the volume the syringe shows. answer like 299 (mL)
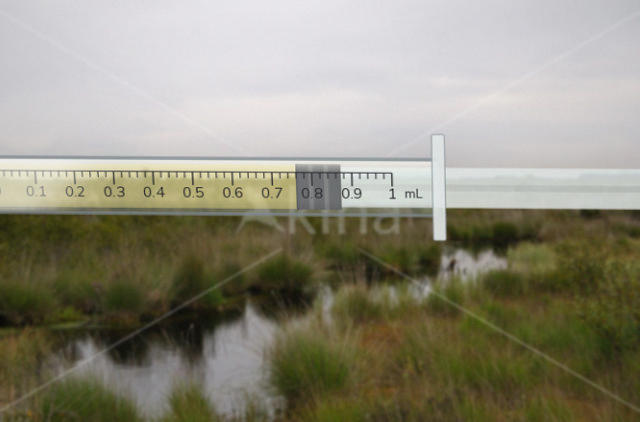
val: 0.76 (mL)
